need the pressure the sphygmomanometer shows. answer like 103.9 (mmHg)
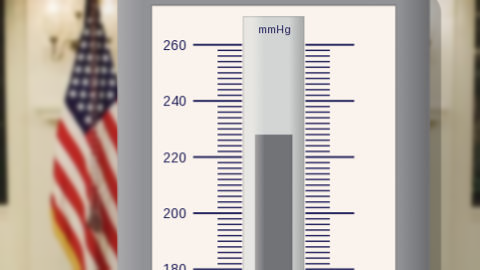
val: 228 (mmHg)
